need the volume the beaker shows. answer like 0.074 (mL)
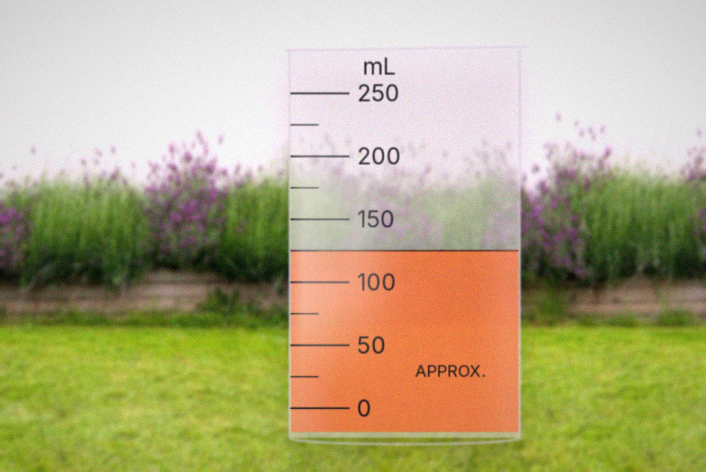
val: 125 (mL)
